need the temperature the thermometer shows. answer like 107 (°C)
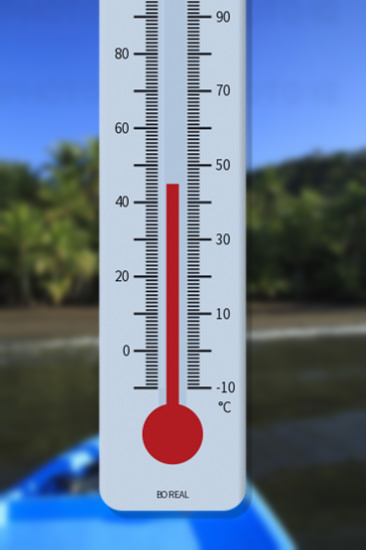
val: 45 (°C)
